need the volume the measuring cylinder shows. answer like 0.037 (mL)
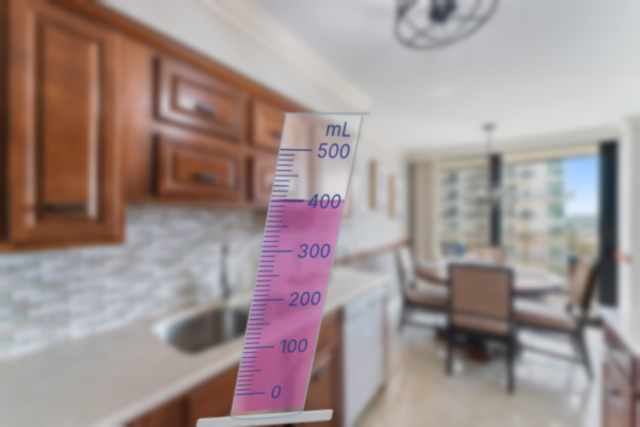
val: 400 (mL)
